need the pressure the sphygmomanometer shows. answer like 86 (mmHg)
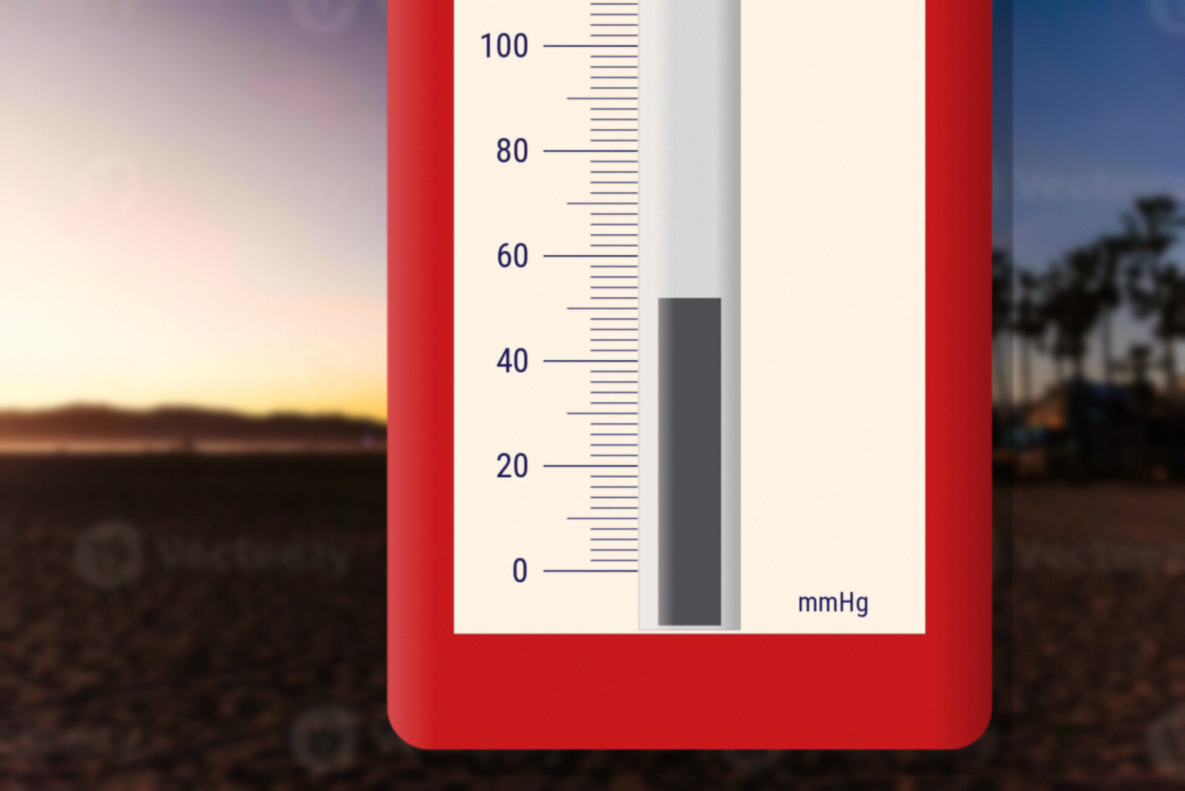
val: 52 (mmHg)
